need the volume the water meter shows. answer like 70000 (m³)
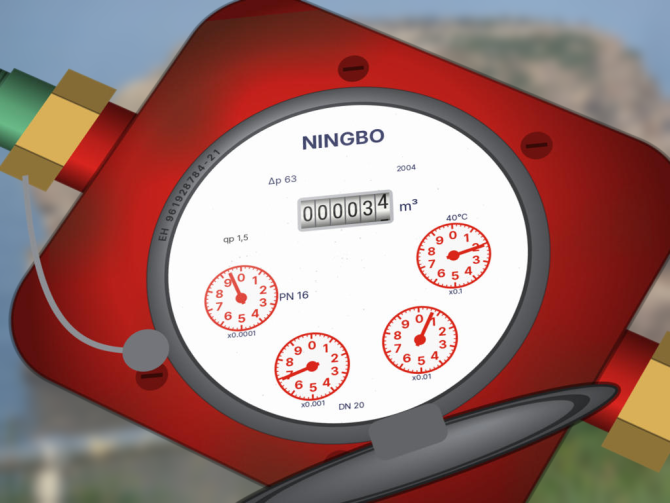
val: 34.2069 (m³)
